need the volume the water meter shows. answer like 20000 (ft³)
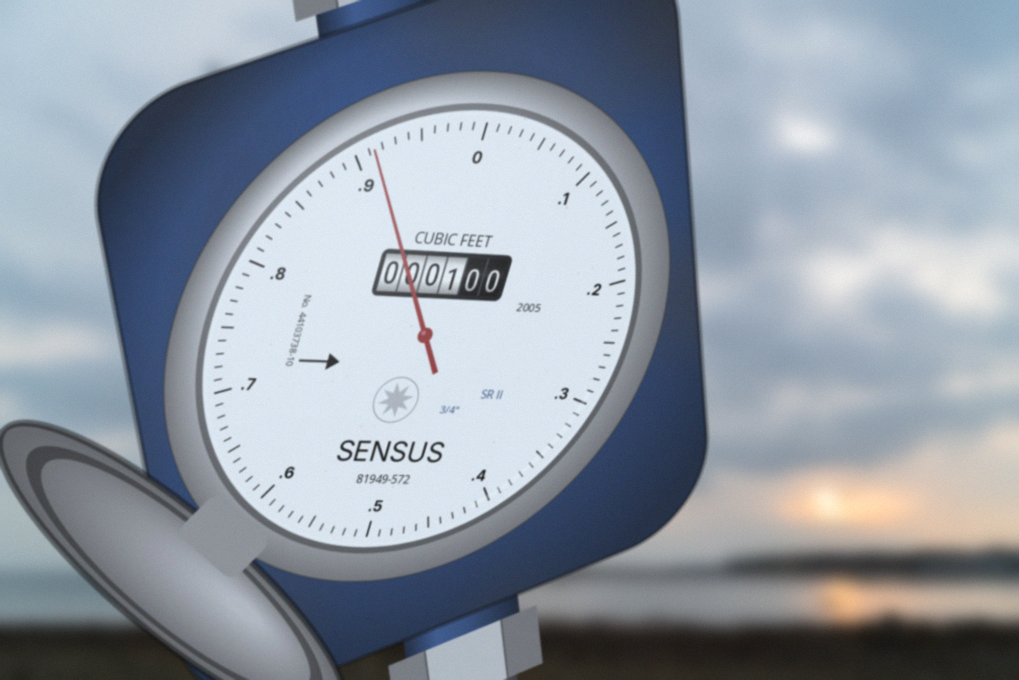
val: 99.91 (ft³)
